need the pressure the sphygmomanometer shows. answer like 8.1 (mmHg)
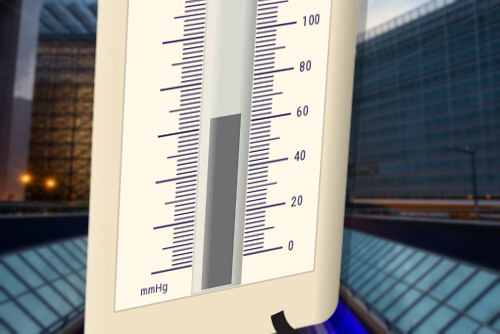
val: 64 (mmHg)
